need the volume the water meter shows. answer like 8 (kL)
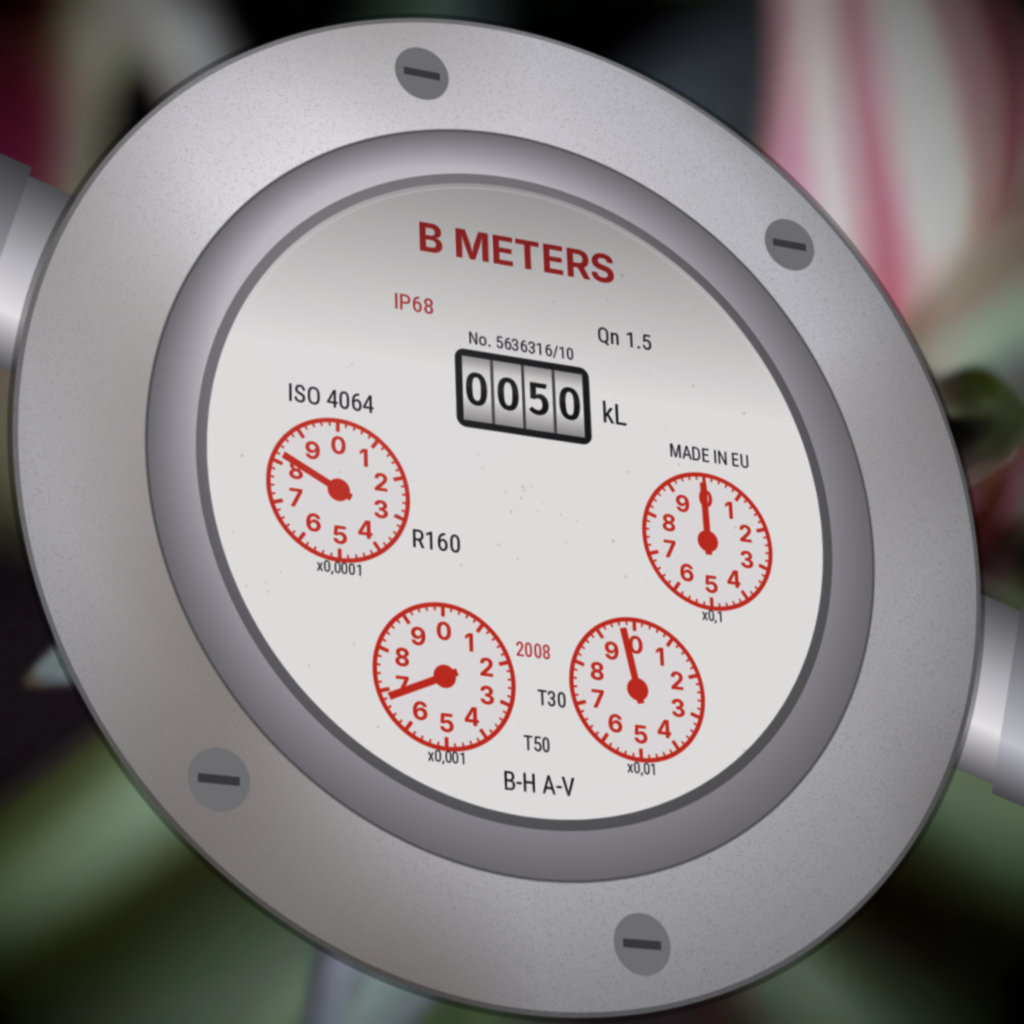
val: 49.9968 (kL)
